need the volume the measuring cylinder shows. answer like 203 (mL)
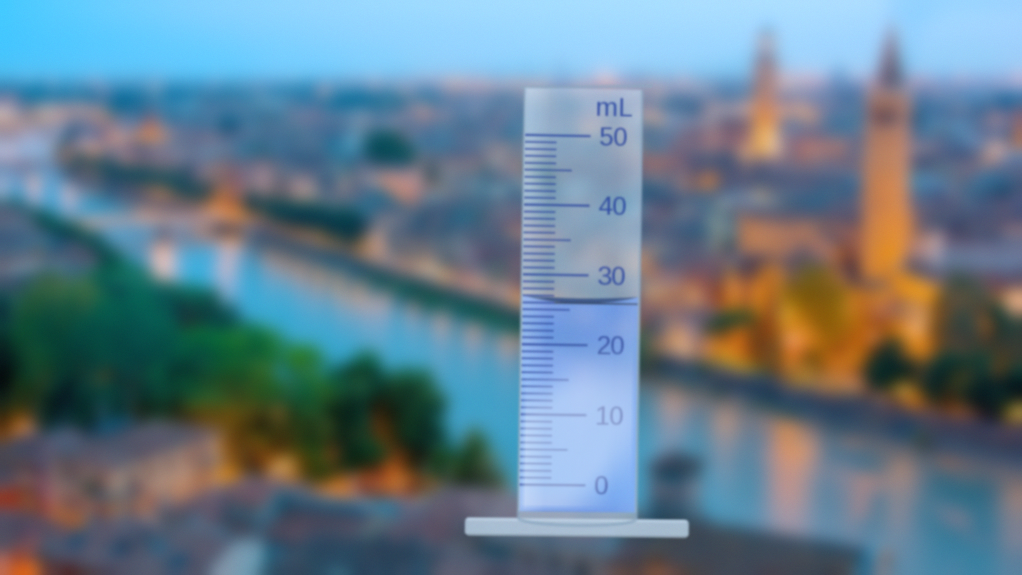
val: 26 (mL)
